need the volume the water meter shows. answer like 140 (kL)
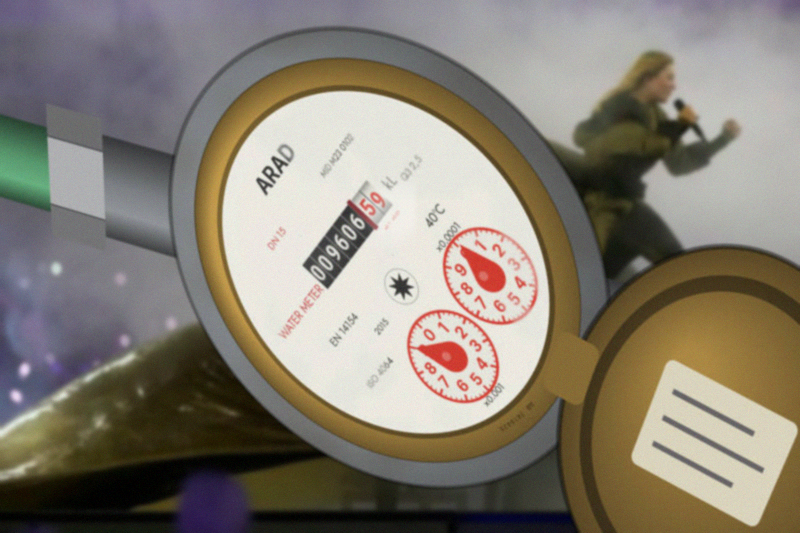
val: 9606.5890 (kL)
